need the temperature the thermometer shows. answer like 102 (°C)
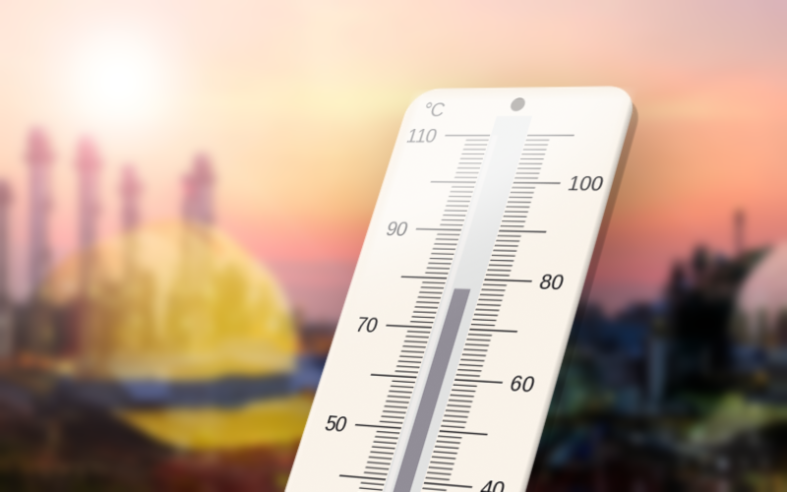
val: 78 (°C)
